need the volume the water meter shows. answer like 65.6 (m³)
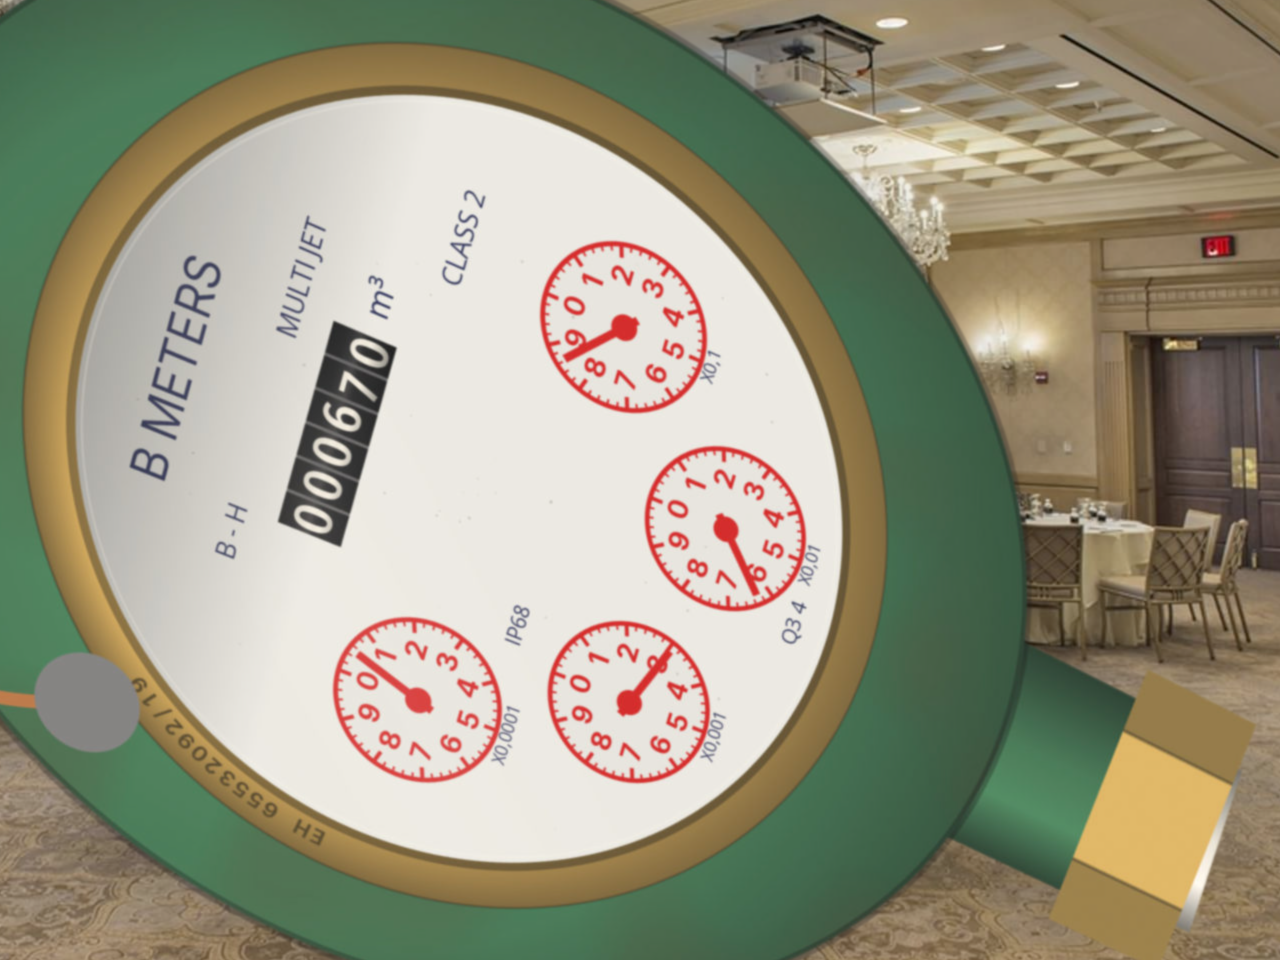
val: 669.8630 (m³)
